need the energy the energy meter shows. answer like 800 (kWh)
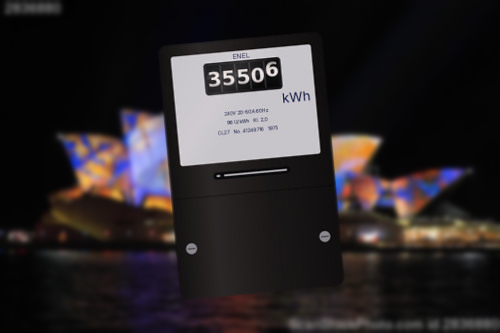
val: 35506 (kWh)
